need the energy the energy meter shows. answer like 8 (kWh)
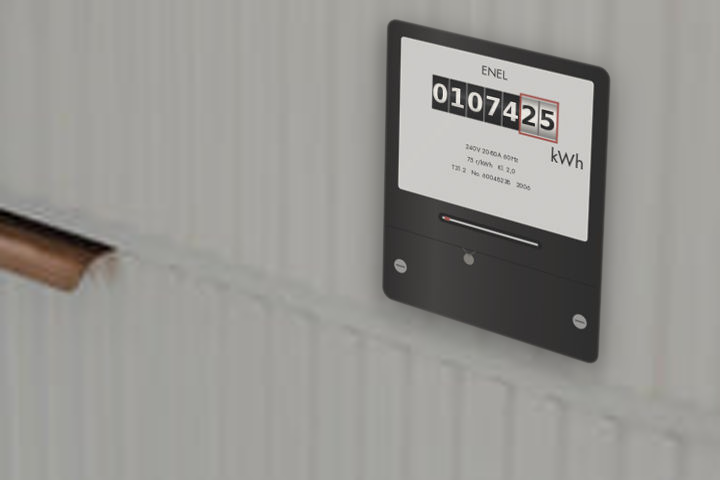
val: 1074.25 (kWh)
